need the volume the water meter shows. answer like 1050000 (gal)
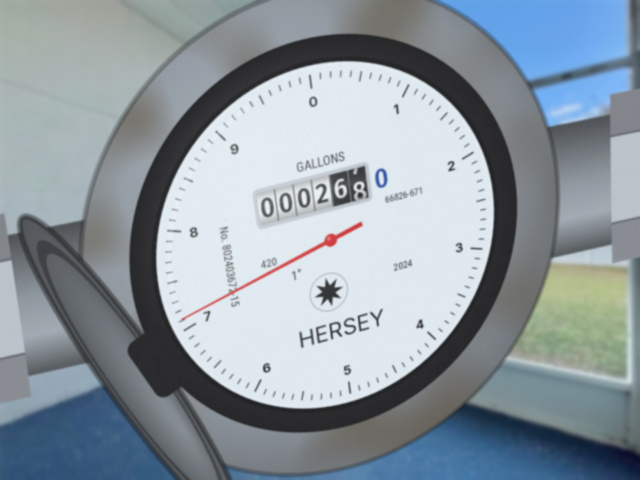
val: 2677.1 (gal)
